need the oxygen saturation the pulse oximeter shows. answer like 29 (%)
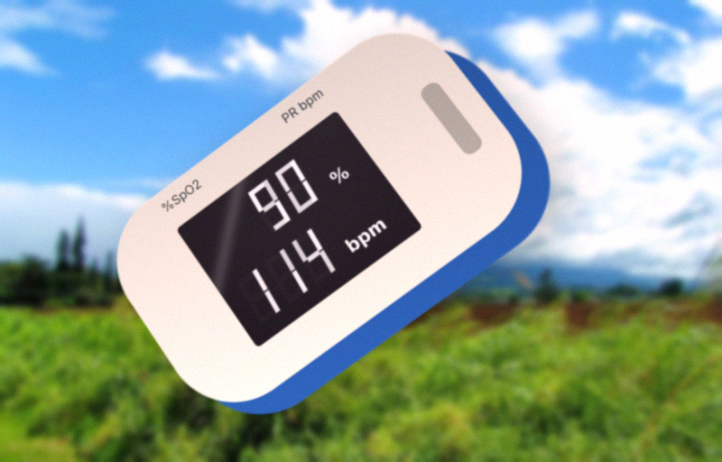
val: 90 (%)
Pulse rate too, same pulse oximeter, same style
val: 114 (bpm)
